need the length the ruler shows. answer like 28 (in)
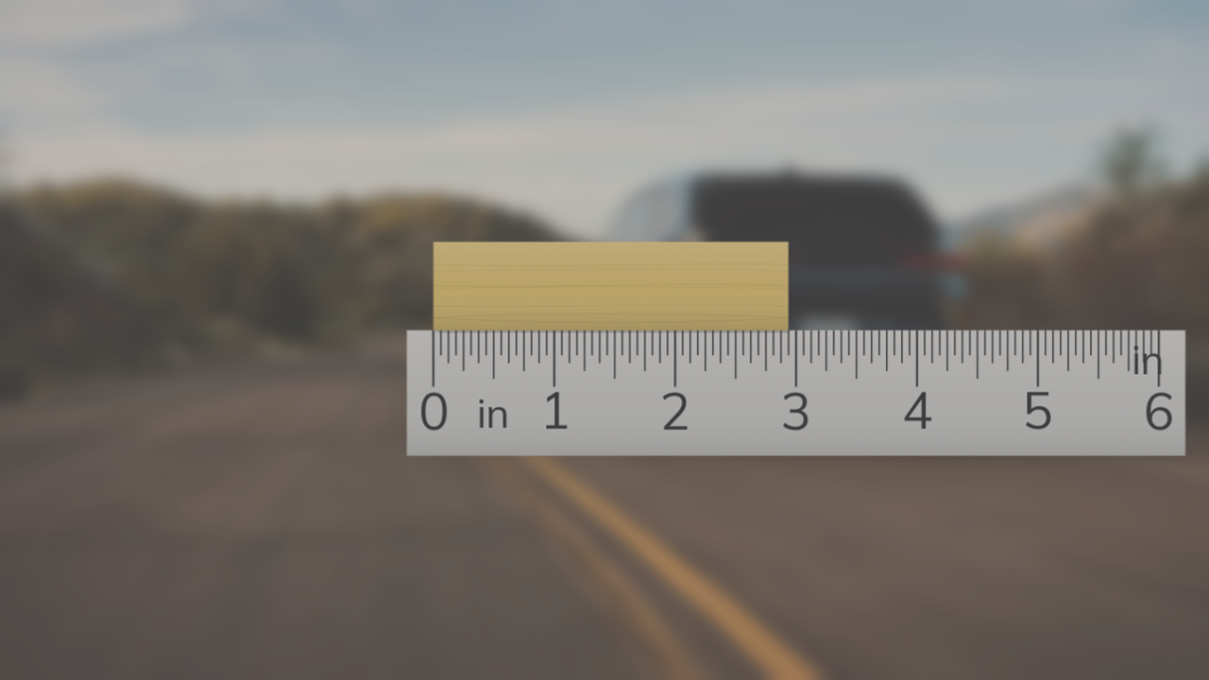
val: 2.9375 (in)
